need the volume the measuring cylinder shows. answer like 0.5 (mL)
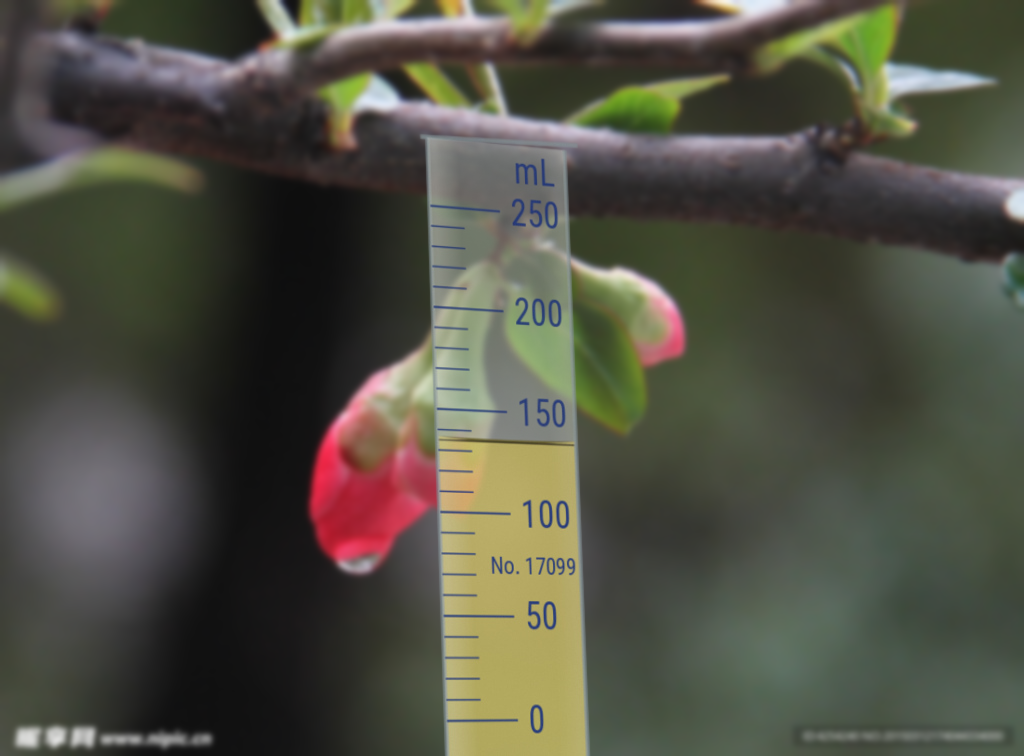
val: 135 (mL)
